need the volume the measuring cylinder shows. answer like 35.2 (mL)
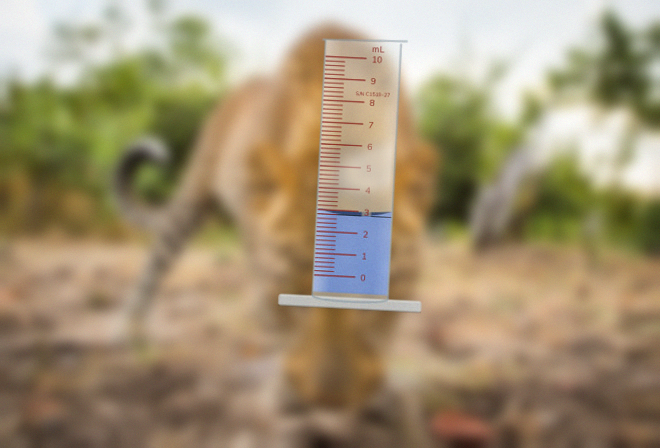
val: 2.8 (mL)
